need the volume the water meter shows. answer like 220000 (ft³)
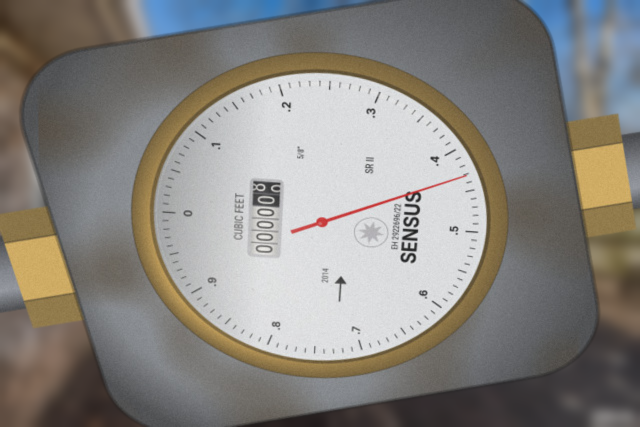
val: 8.43 (ft³)
